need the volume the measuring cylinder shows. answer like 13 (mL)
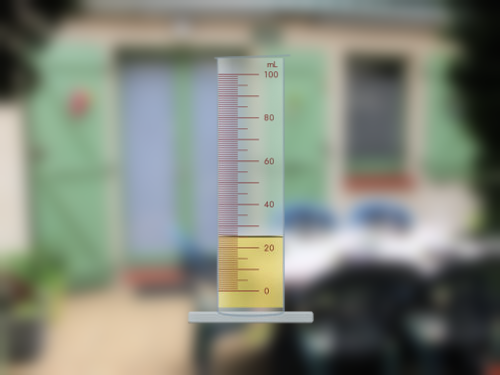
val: 25 (mL)
